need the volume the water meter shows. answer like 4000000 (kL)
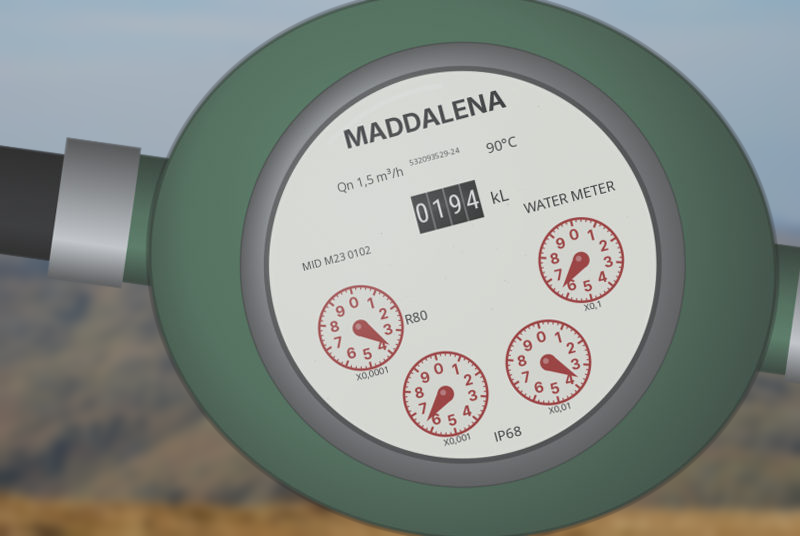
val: 194.6363 (kL)
